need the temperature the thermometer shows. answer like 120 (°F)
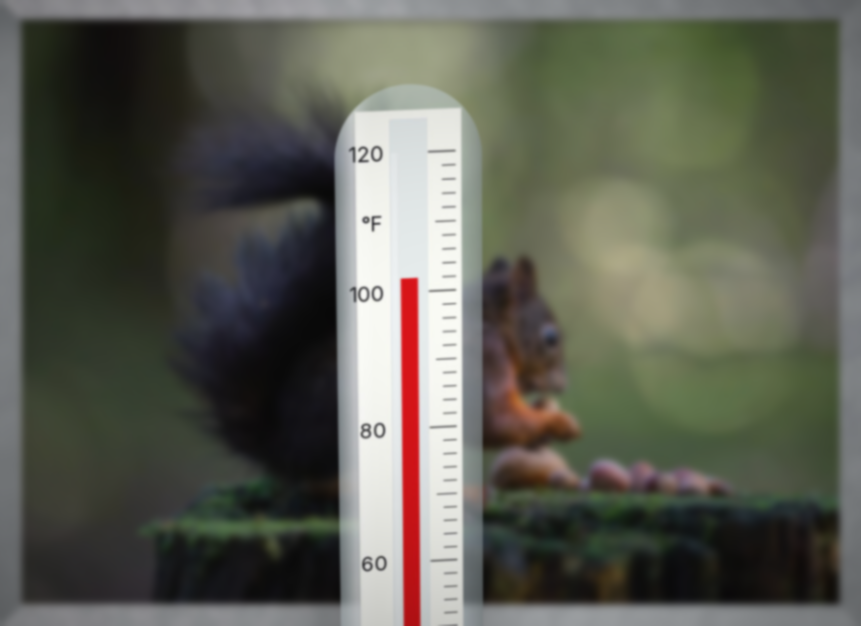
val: 102 (°F)
